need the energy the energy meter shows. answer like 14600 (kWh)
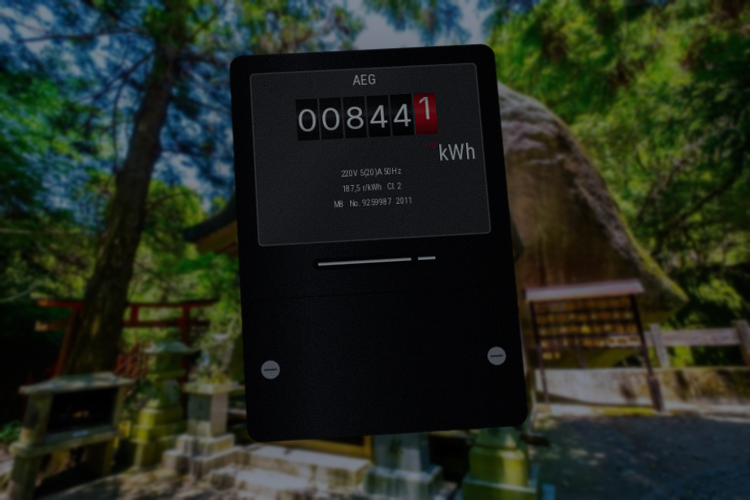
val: 844.1 (kWh)
